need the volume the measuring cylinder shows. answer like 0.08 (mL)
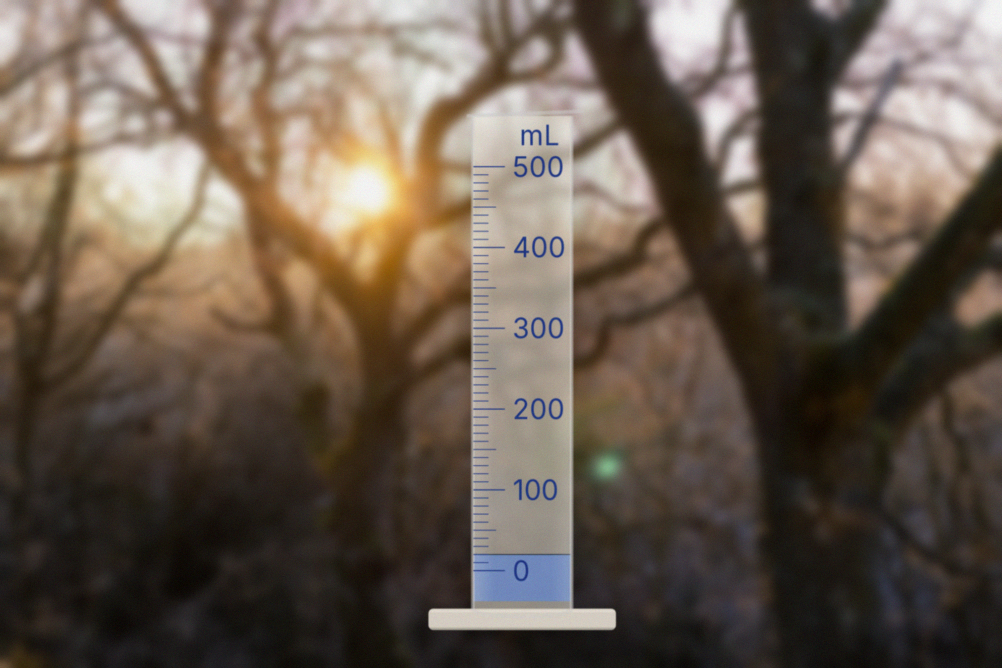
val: 20 (mL)
